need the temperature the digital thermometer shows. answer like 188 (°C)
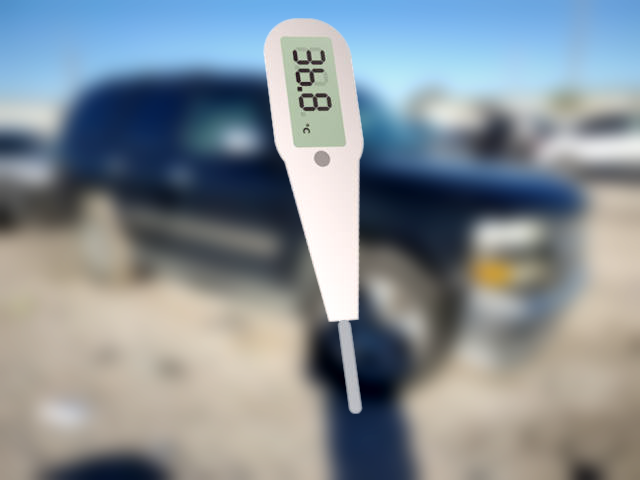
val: 36.8 (°C)
